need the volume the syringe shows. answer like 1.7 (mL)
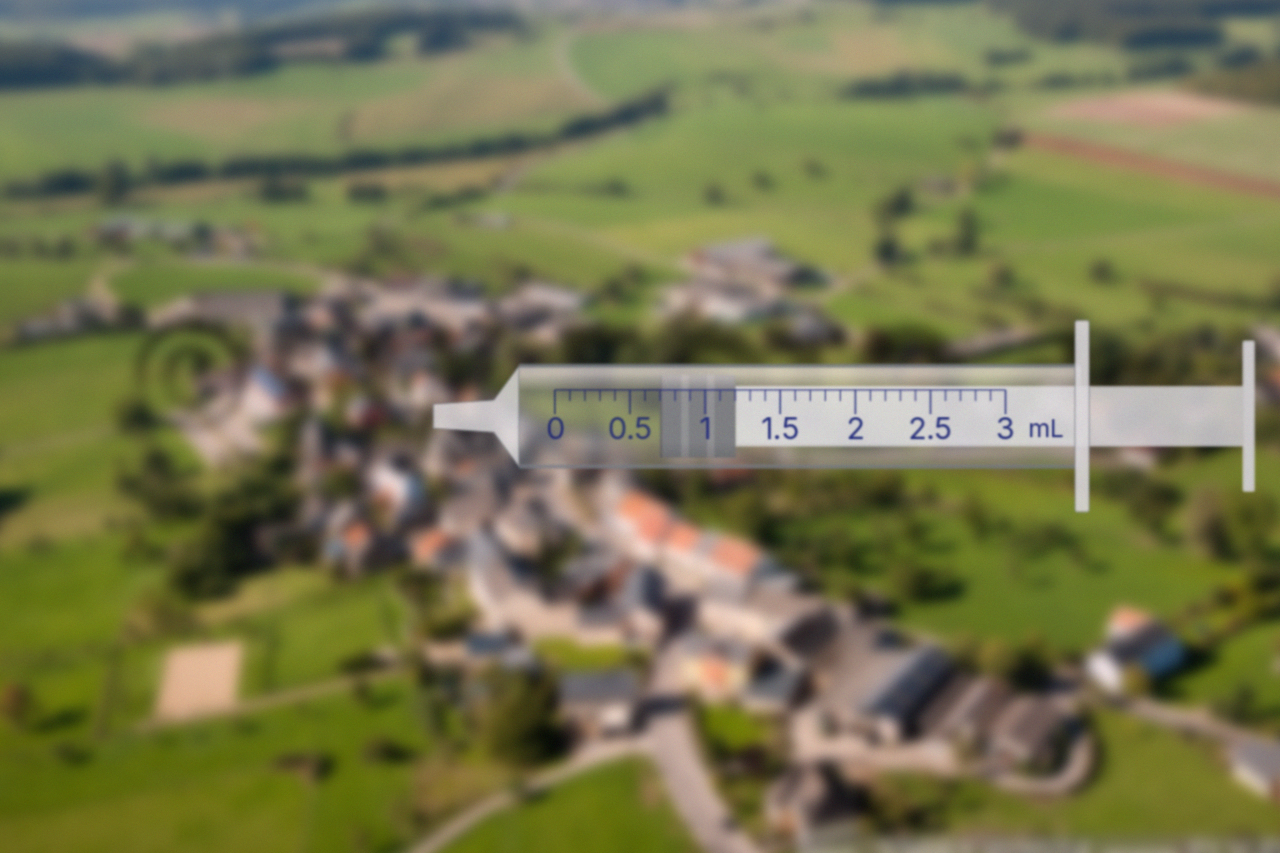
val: 0.7 (mL)
